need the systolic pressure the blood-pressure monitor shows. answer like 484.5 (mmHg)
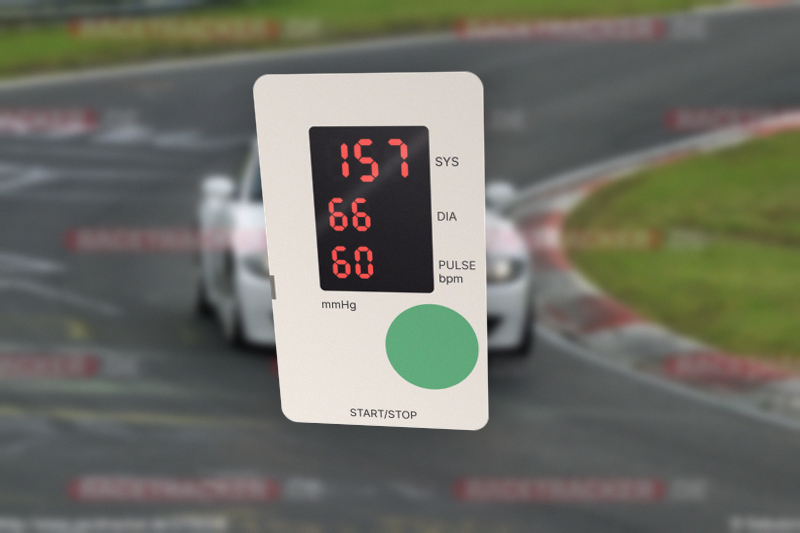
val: 157 (mmHg)
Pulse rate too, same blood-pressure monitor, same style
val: 60 (bpm)
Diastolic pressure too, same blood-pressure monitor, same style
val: 66 (mmHg)
